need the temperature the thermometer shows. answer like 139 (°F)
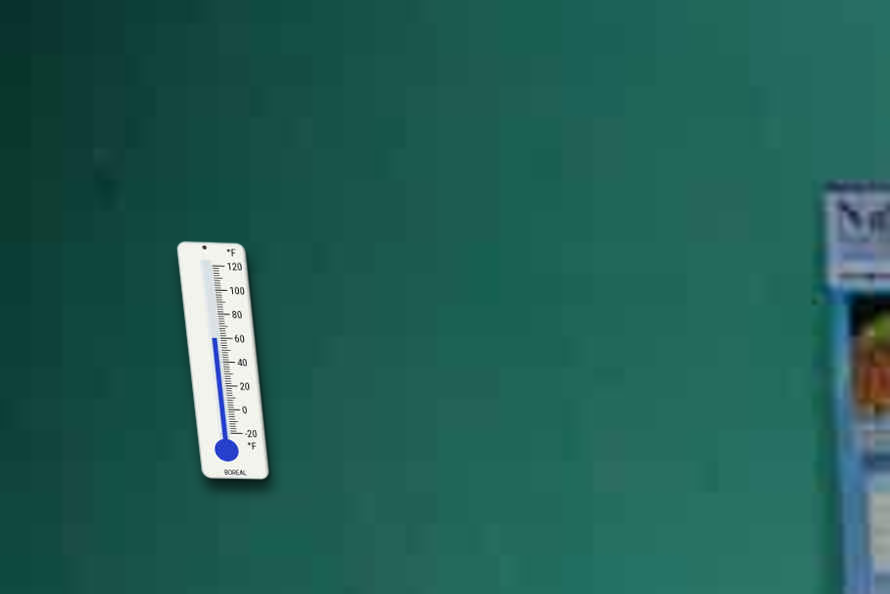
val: 60 (°F)
